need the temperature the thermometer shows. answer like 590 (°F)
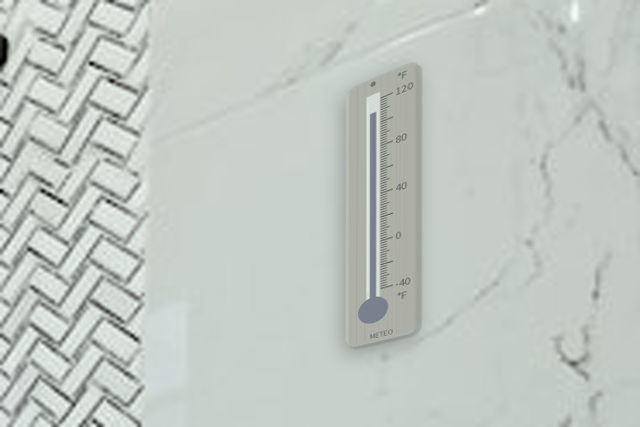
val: 110 (°F)
